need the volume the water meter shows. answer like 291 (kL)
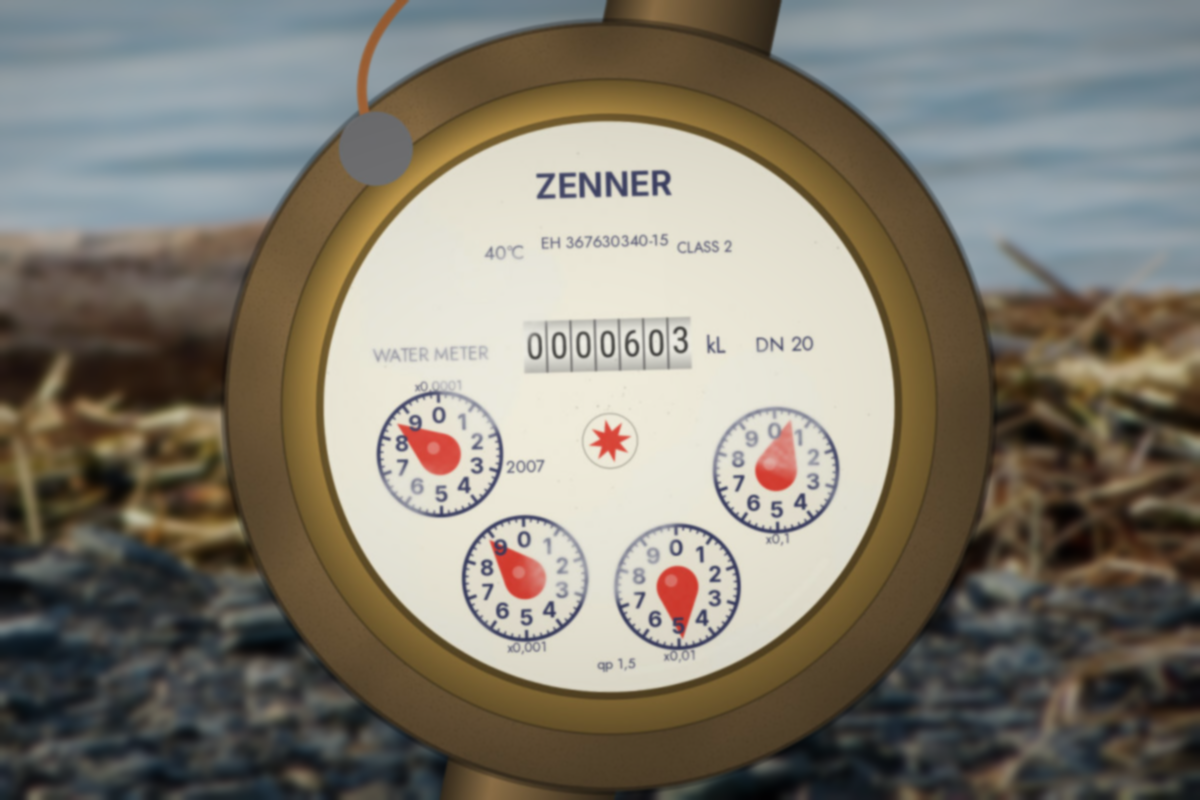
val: 603.0488 (kL)
